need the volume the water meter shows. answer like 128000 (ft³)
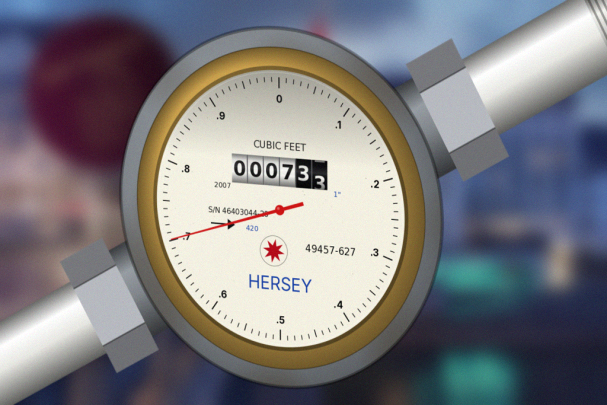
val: 732.70 (ft³)
